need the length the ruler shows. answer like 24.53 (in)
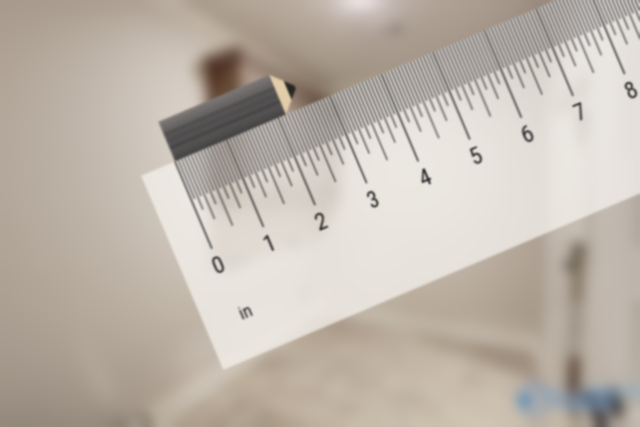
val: 2.5 (in)
